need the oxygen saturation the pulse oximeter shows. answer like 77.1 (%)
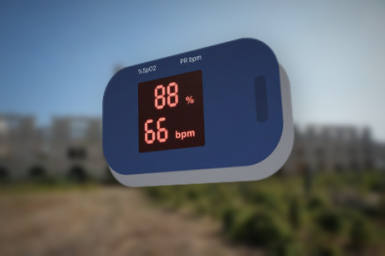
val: 88 (%)
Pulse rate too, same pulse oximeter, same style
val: 66 (bpm)
